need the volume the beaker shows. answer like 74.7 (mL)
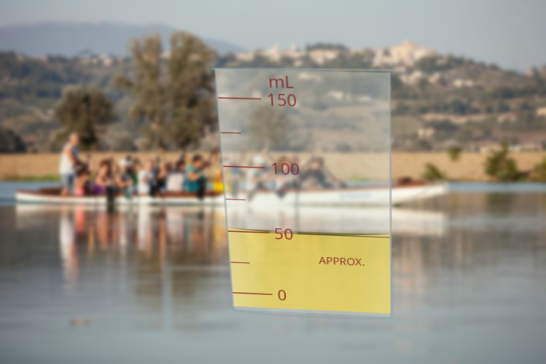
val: 50 (mL)
